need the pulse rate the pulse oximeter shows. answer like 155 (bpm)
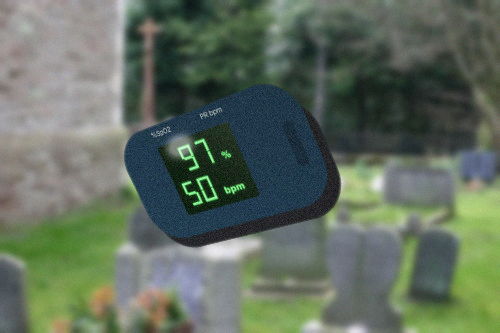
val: 50 (bpm)
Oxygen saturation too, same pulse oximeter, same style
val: 97 (%)
